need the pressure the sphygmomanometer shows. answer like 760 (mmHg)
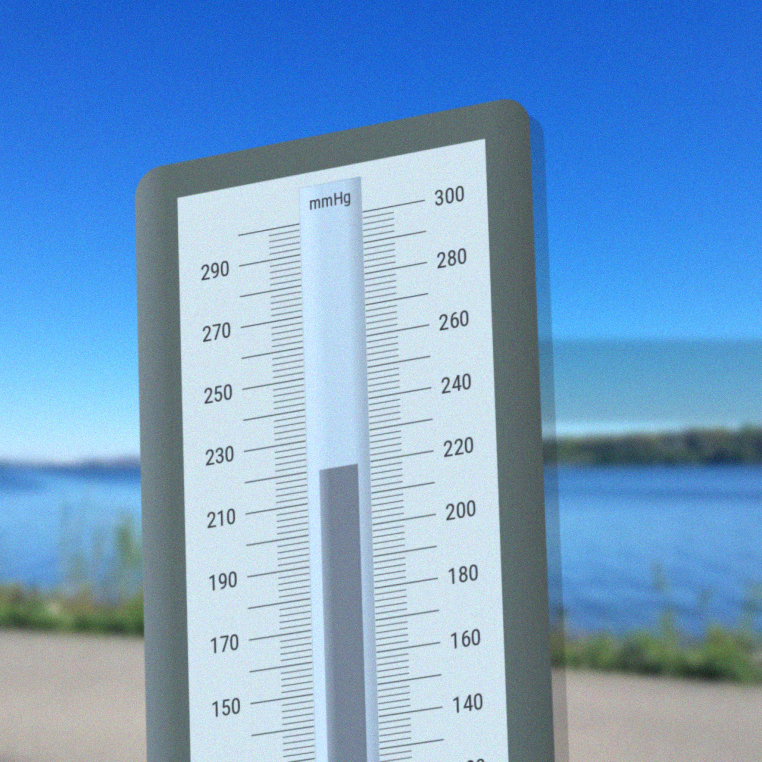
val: 220 (mmHg)
